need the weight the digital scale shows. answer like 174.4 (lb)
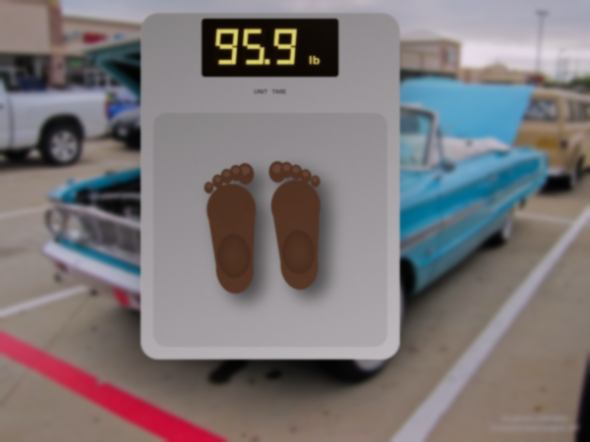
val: 95.9 (lb)
